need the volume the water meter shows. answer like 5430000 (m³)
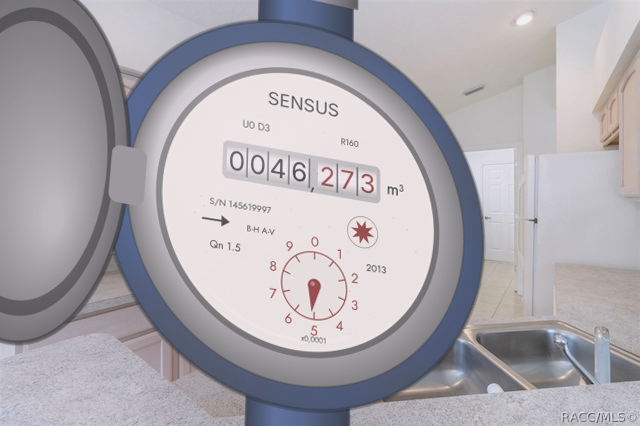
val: 46.2735 (m³)
